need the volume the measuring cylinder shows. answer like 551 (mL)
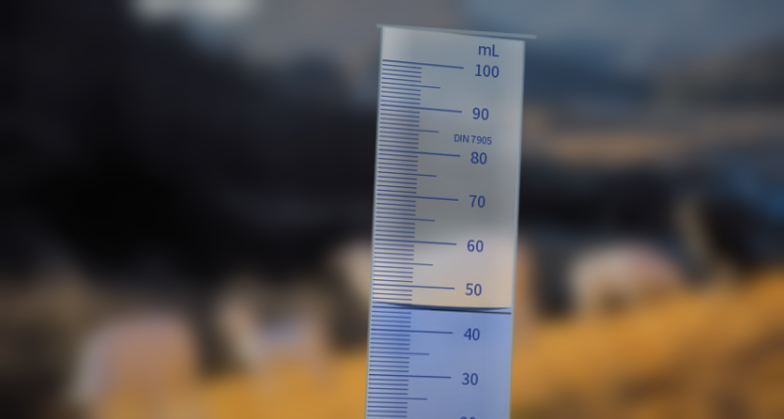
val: 45 (mL)
